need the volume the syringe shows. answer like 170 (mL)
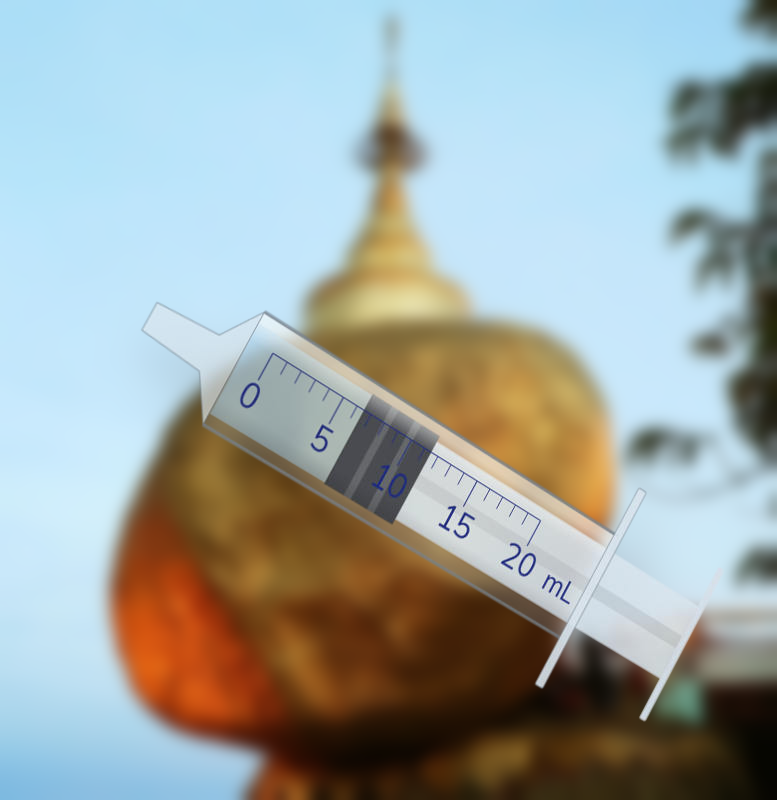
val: 6.5 (mL)
